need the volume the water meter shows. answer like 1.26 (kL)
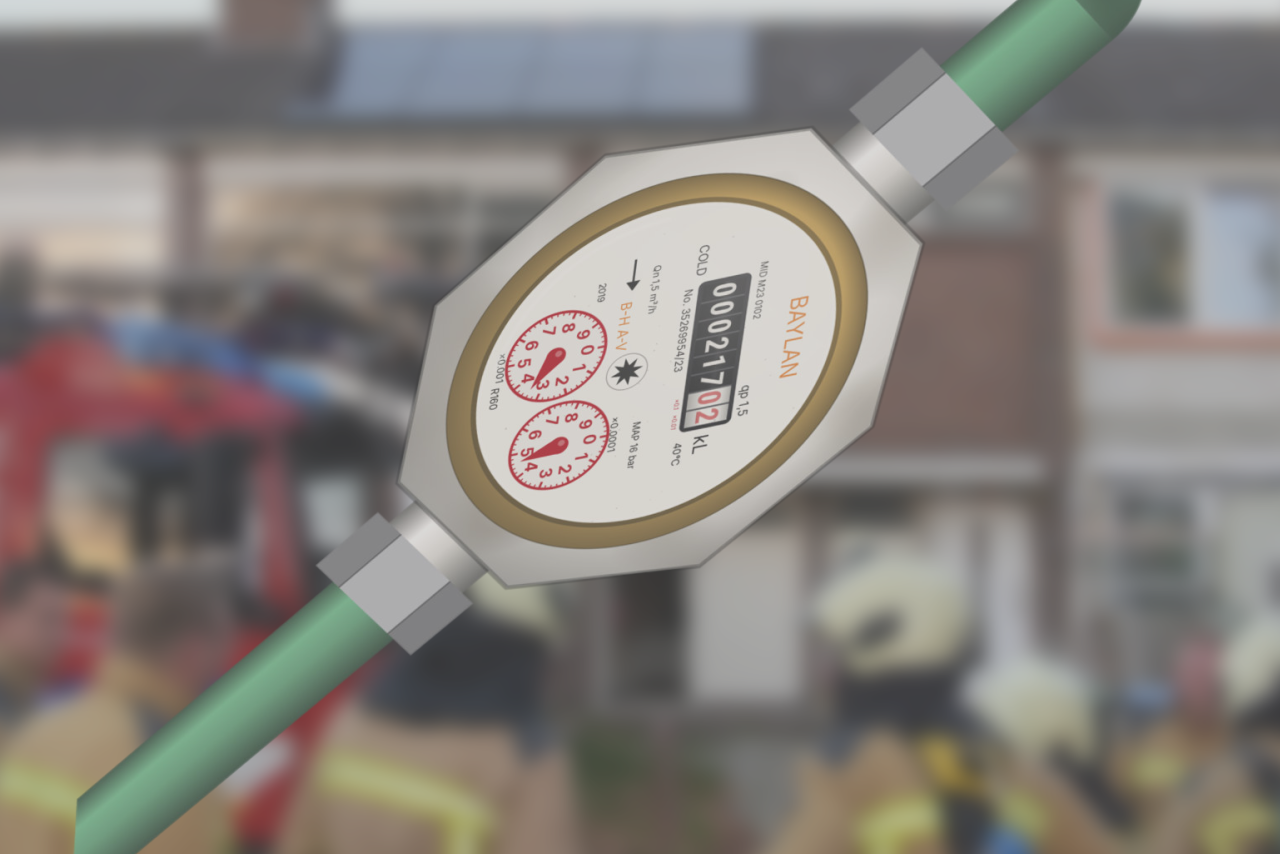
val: 217.0234 (kL)
